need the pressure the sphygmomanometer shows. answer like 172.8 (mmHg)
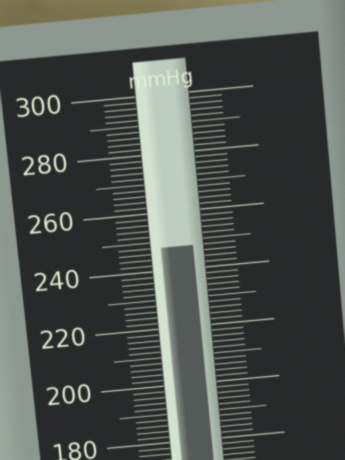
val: 248 (mmHg)
